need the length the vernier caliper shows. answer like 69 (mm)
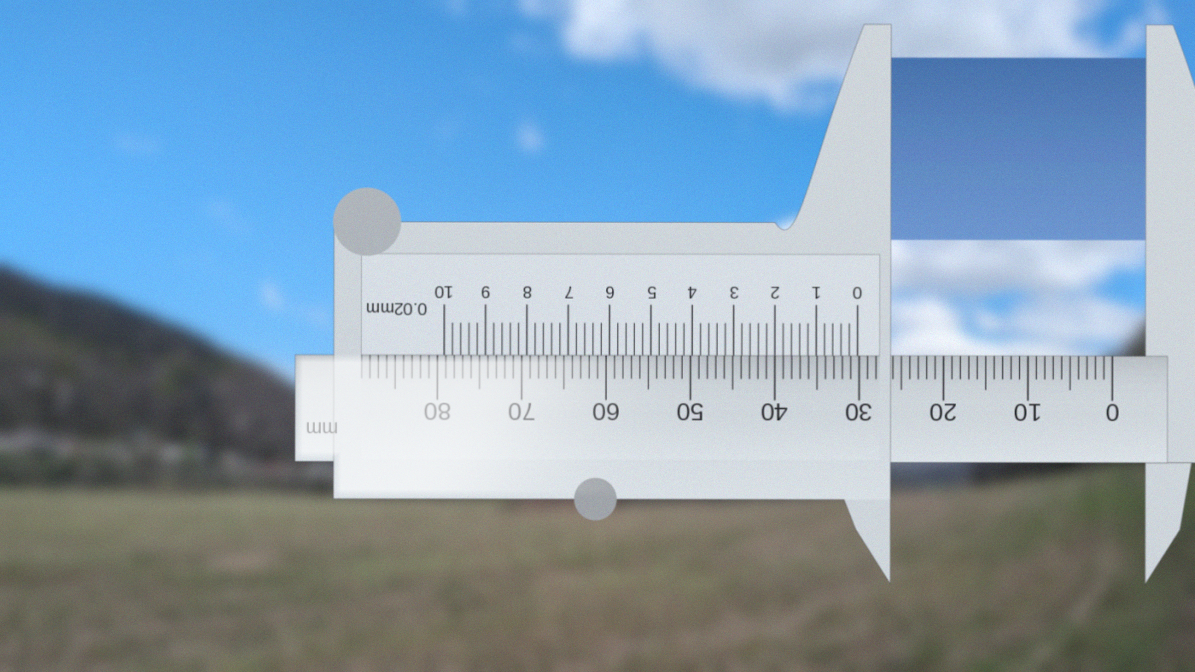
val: 30.2 (mm)
